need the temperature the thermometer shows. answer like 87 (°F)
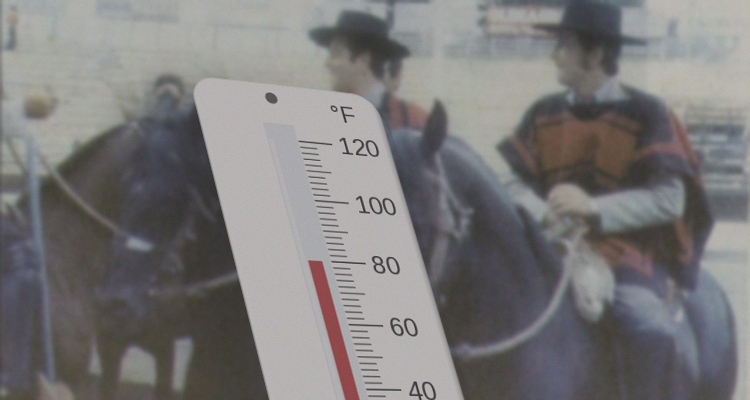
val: 80 (°F)
